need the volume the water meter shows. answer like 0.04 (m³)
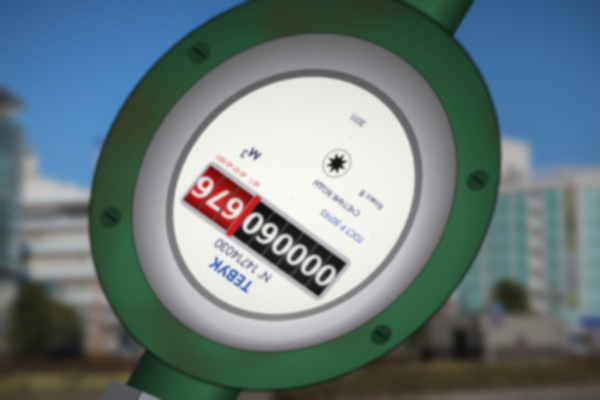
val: 60.676 (m³)
